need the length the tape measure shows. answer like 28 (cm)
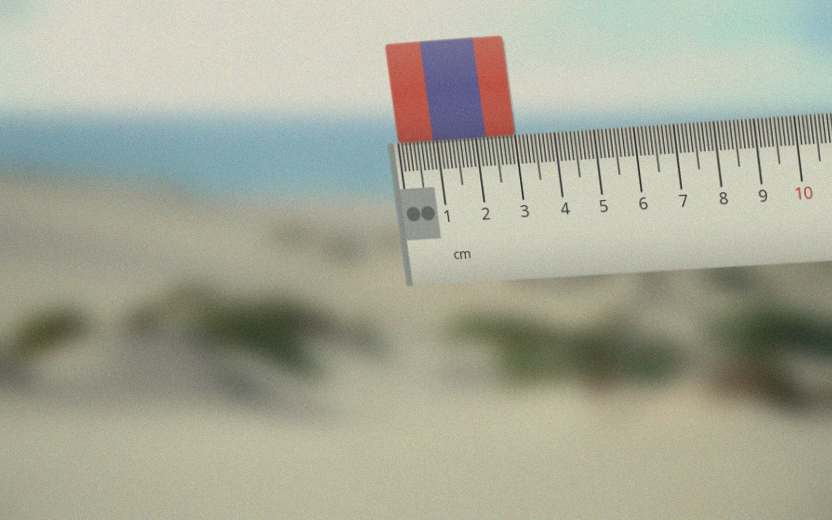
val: 3 (cm)
